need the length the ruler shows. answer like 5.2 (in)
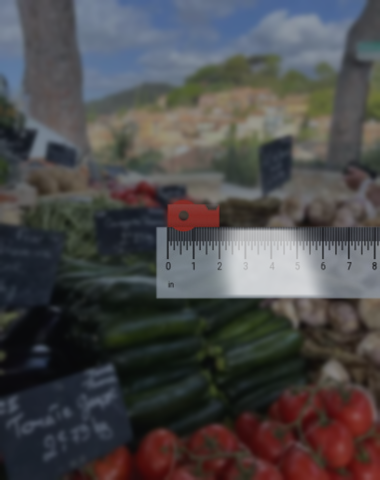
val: 2 (in)
